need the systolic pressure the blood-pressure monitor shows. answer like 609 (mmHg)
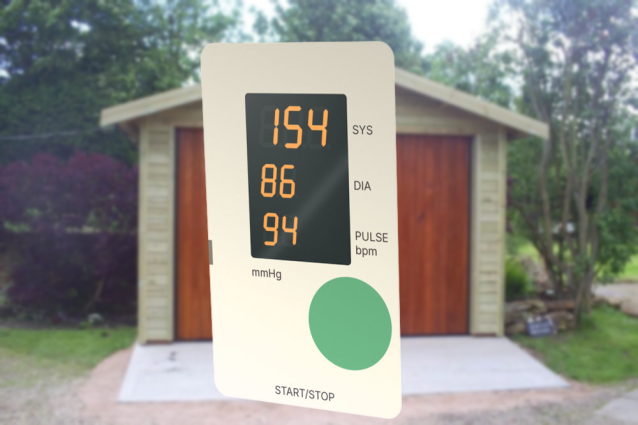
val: 154 (mmHg)
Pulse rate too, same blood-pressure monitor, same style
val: 94 (bpm)
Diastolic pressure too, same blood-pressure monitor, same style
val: 86 (mmHg)
